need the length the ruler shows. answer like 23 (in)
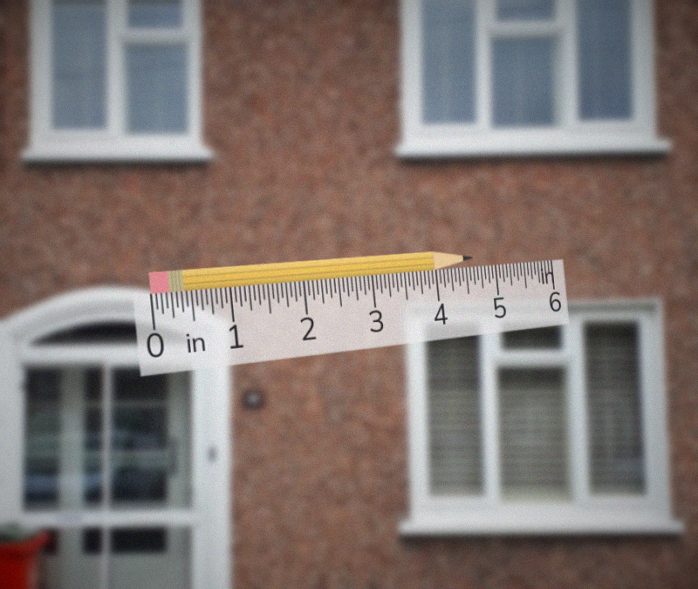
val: 4.625 (in)
